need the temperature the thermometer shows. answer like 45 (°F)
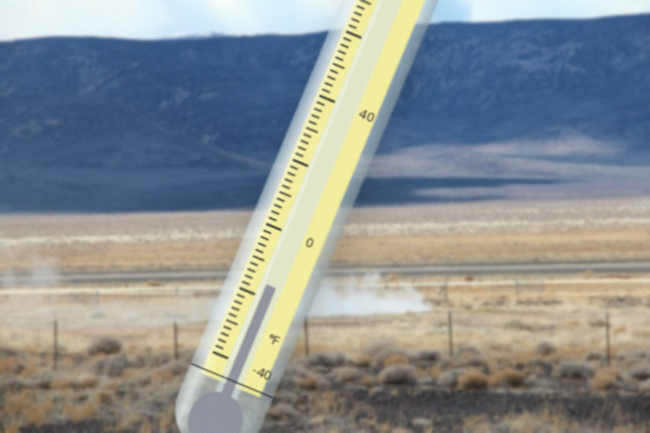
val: -16 (°F)
